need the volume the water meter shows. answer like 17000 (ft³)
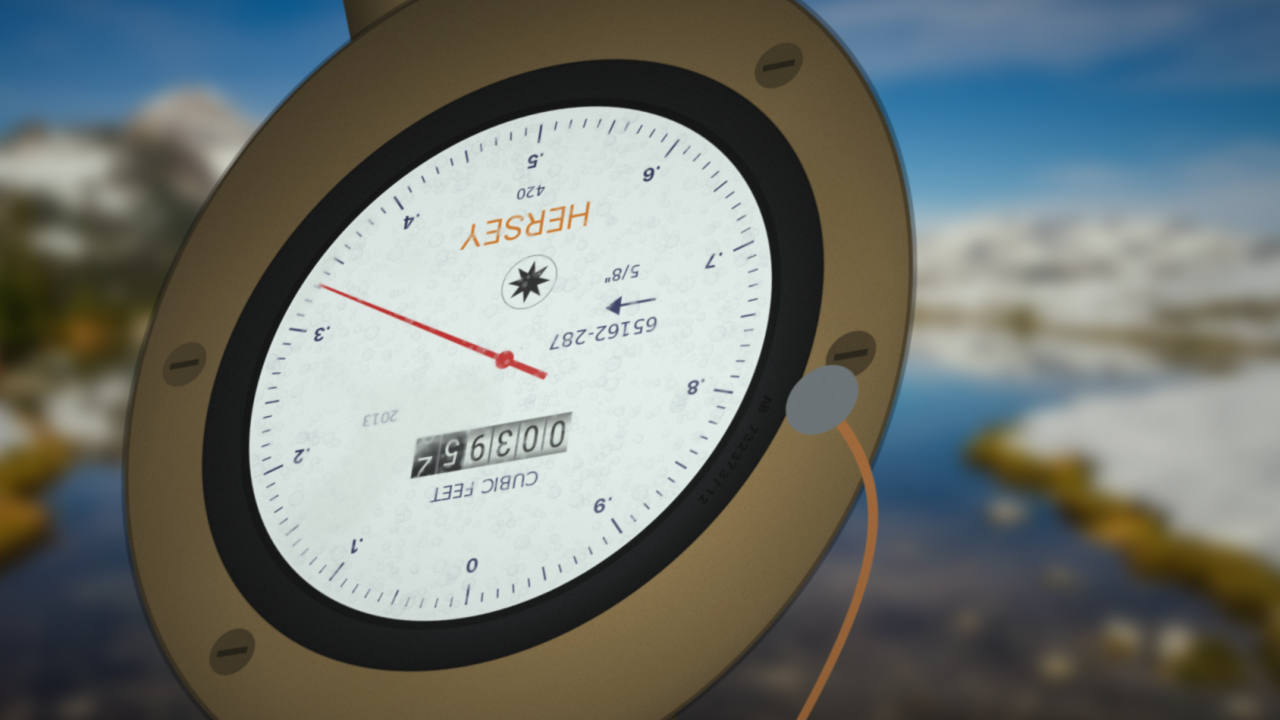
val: 3952.33 (ft³)
